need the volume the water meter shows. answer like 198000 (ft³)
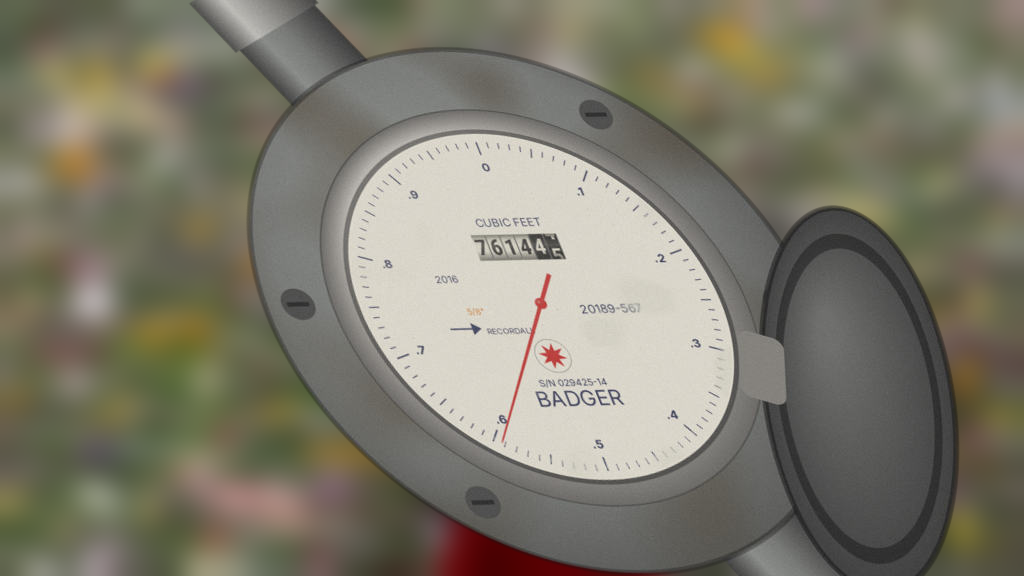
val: 761444.59 (ft³)
